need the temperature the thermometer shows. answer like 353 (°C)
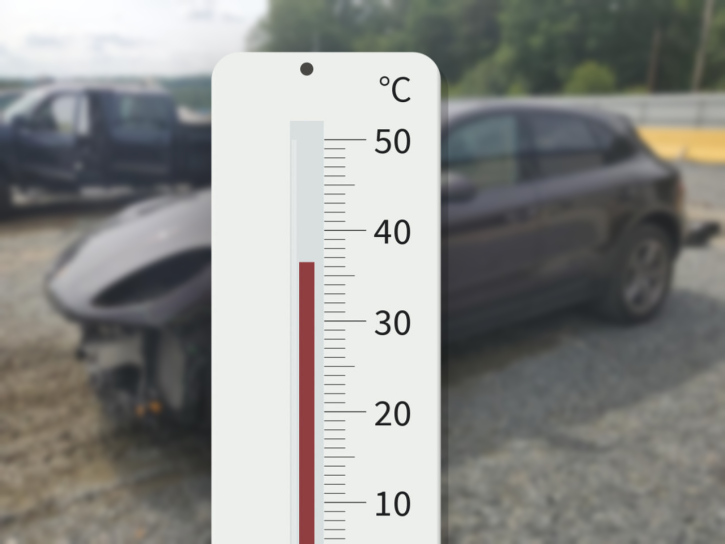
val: 36.5 (°C)
